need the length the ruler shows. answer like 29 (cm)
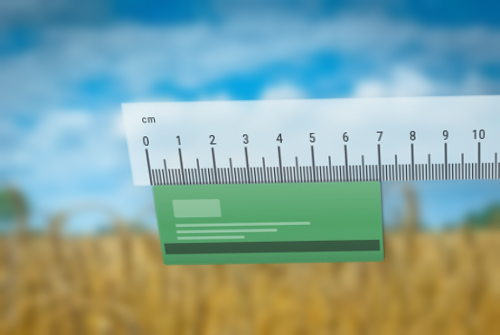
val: 7 (cm)
